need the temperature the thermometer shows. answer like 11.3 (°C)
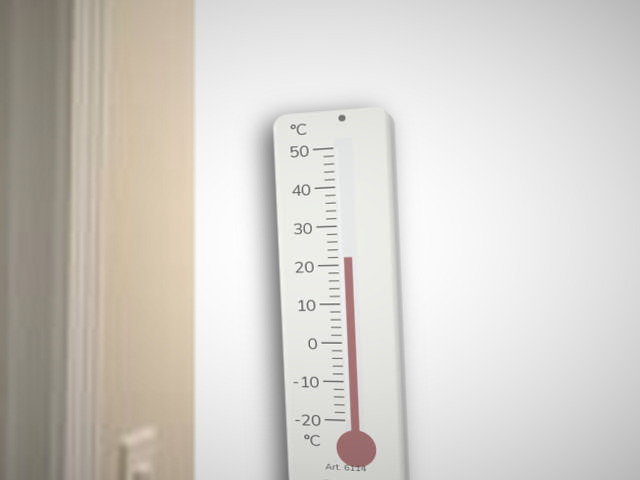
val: 22 (°C)
